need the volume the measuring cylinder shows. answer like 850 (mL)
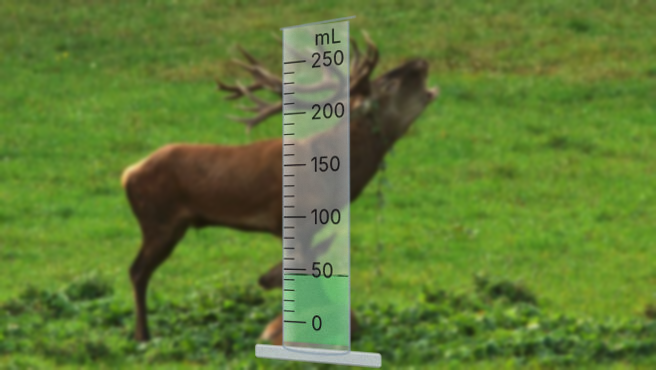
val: 45 (mL)
